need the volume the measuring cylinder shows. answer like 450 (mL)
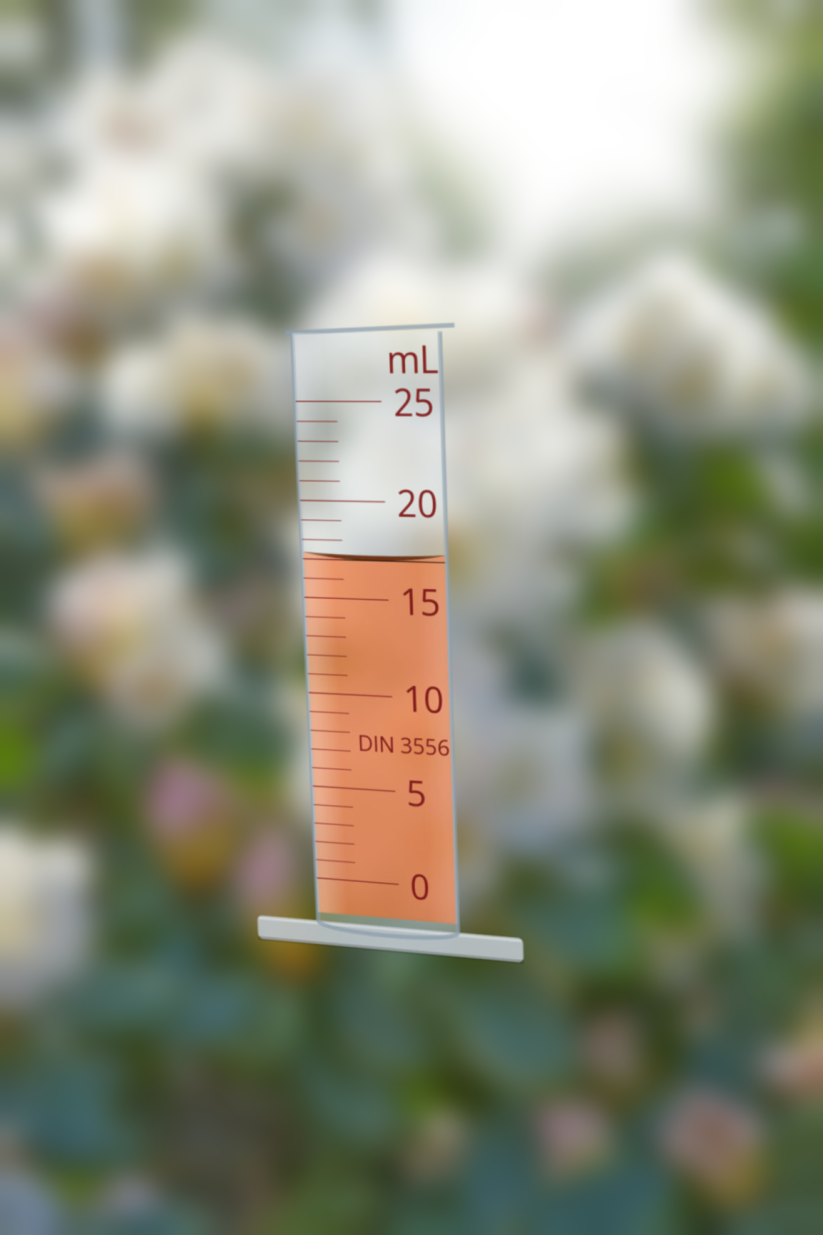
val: 17 (mL)
